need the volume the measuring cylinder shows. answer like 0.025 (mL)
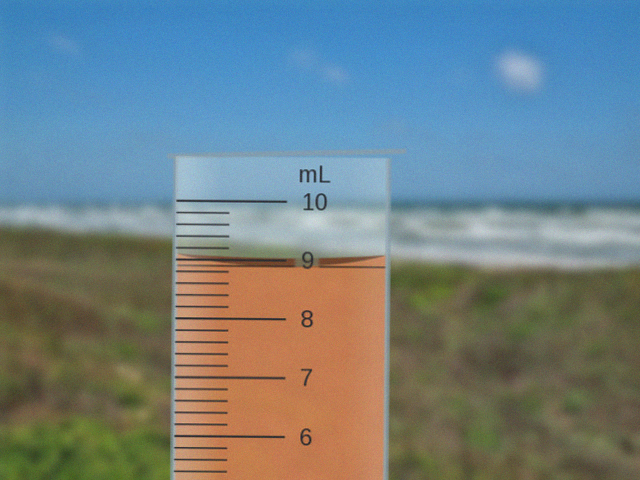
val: 8.9 (mL)
